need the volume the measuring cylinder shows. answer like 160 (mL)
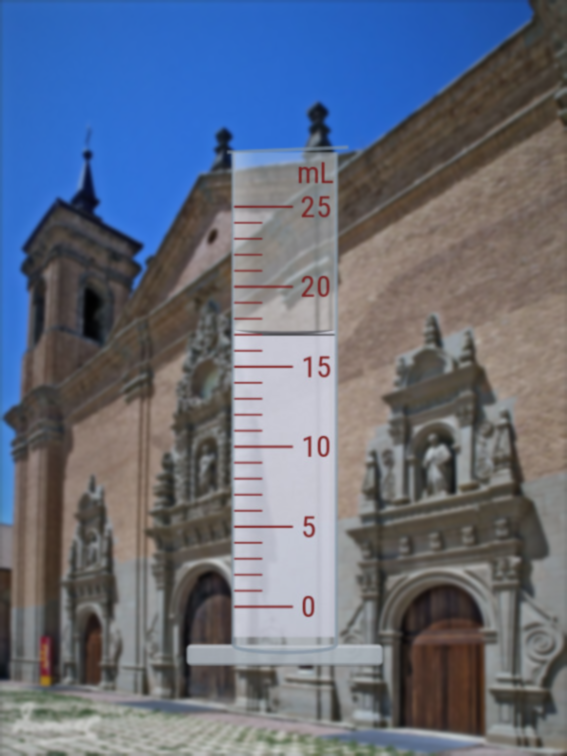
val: 17 (mL)
